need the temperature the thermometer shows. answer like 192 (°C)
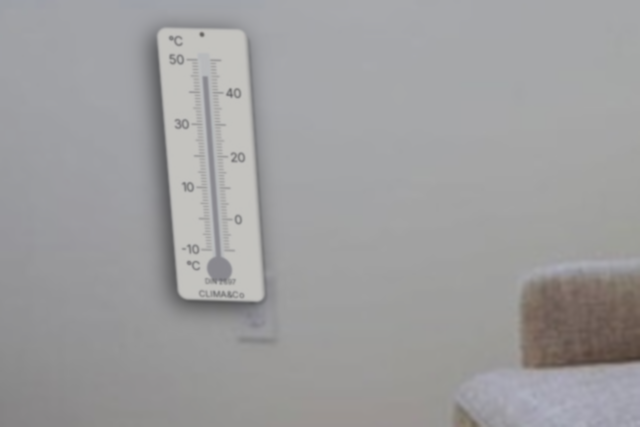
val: 45 (°C)
